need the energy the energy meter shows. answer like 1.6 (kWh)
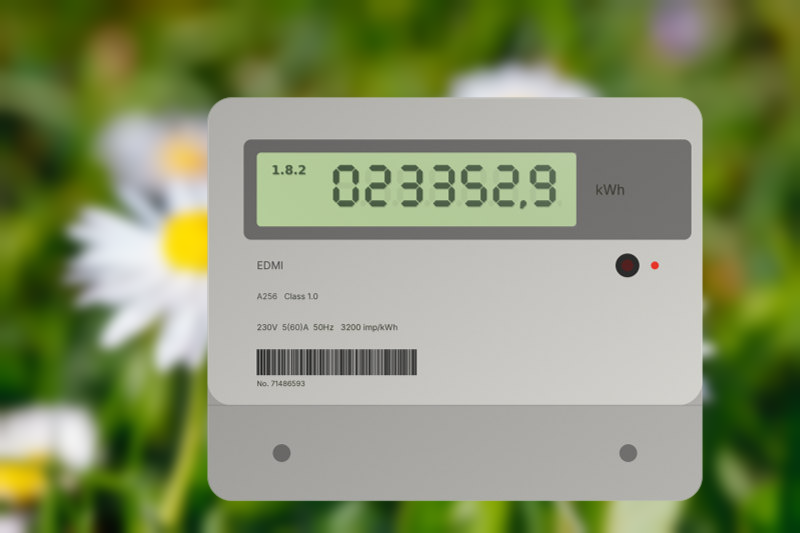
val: 23352.9 (kWh)
